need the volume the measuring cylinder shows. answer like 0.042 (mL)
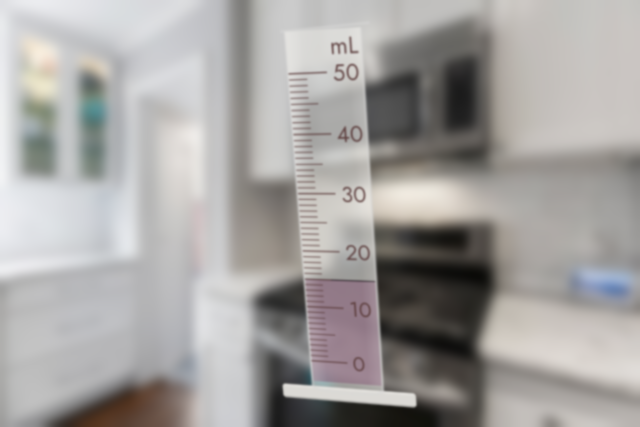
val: 15 (mL)
